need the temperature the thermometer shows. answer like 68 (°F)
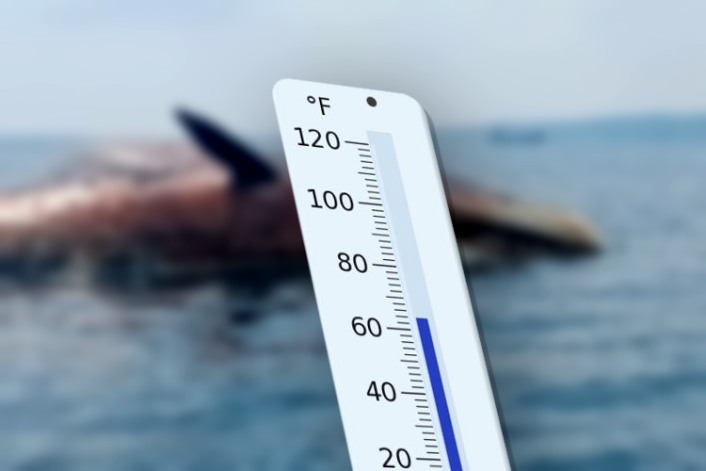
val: 64 (°F)
